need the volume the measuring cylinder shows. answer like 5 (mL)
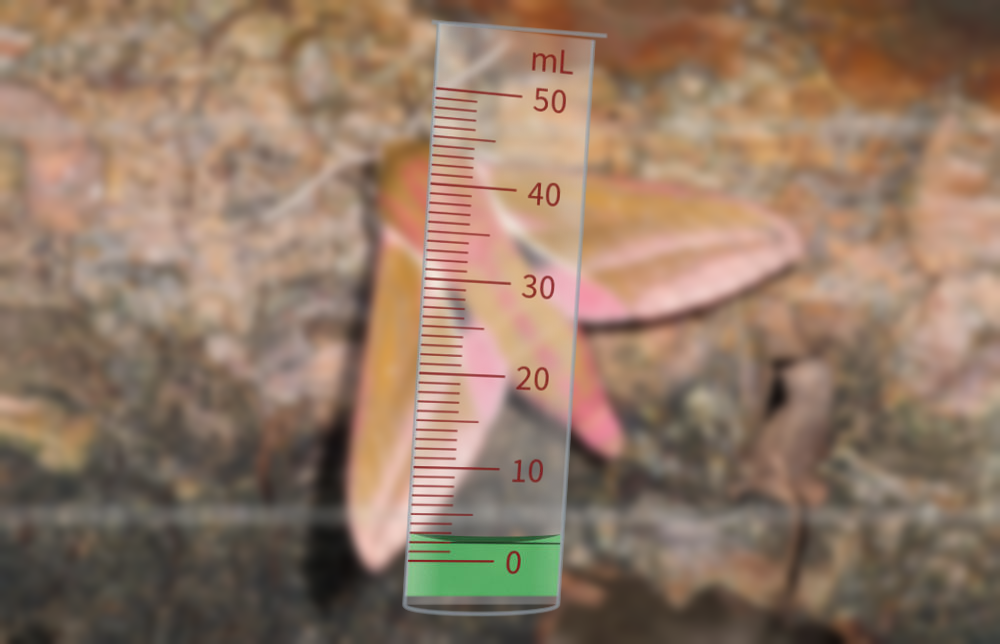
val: 2 (mL)
